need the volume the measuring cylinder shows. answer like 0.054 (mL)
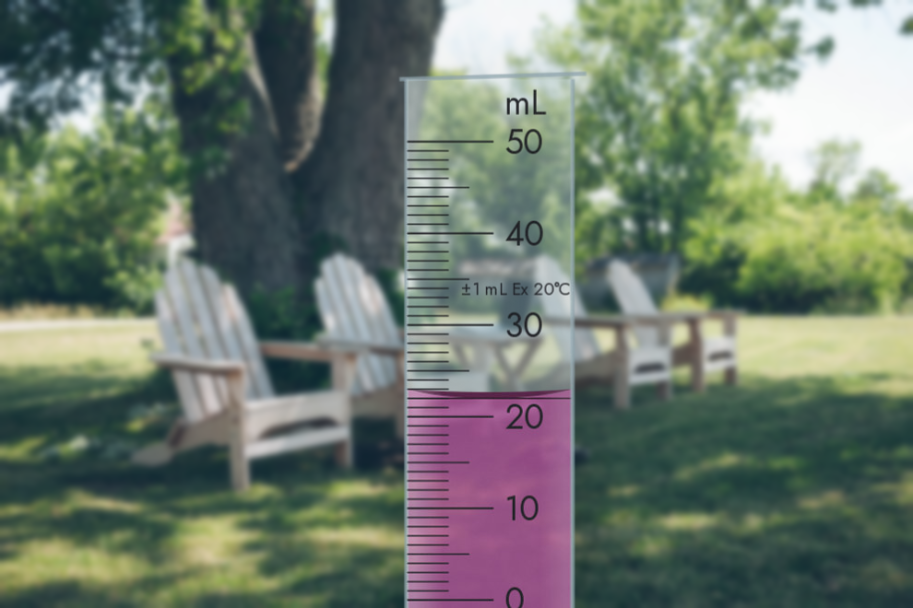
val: 22 (mL)
